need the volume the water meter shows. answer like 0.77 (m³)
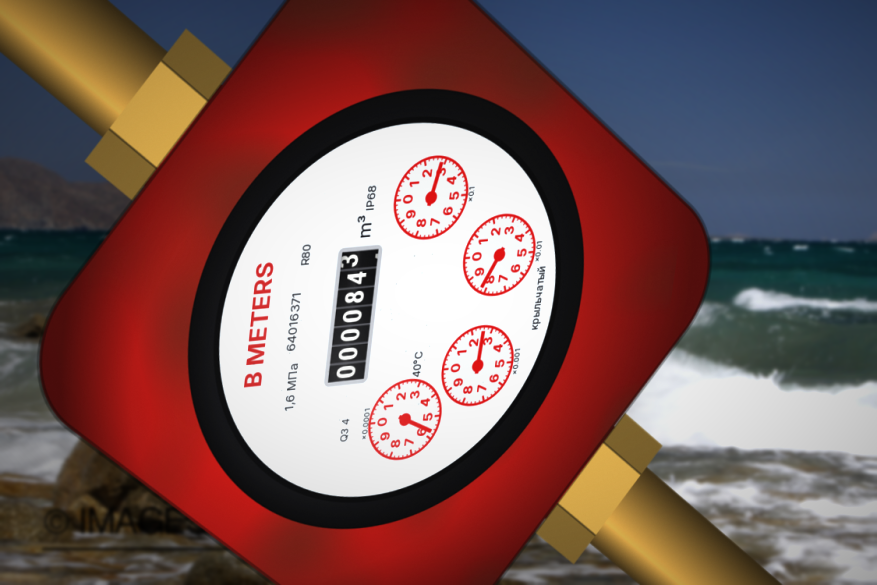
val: 843.2825 (m³)
